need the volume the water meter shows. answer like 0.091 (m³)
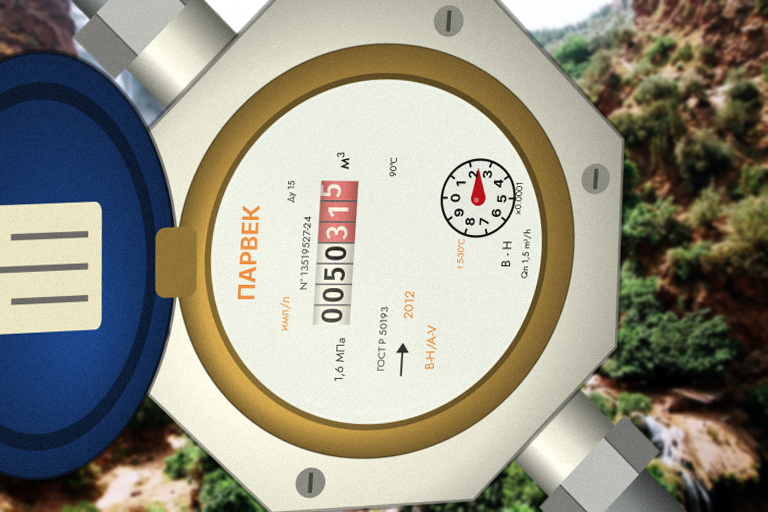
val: 50.3152 (m³)
